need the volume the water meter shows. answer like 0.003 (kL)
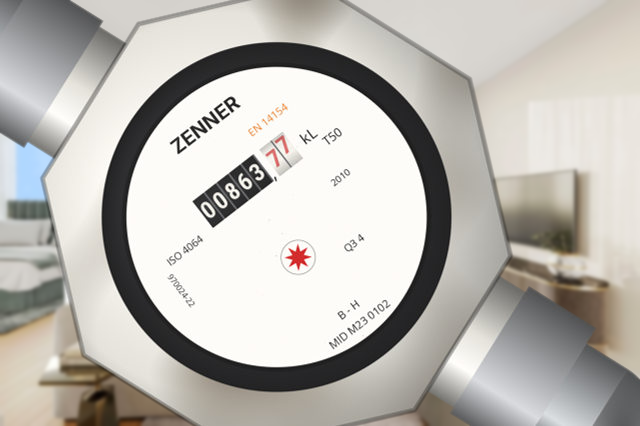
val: 863.77 (kL)
